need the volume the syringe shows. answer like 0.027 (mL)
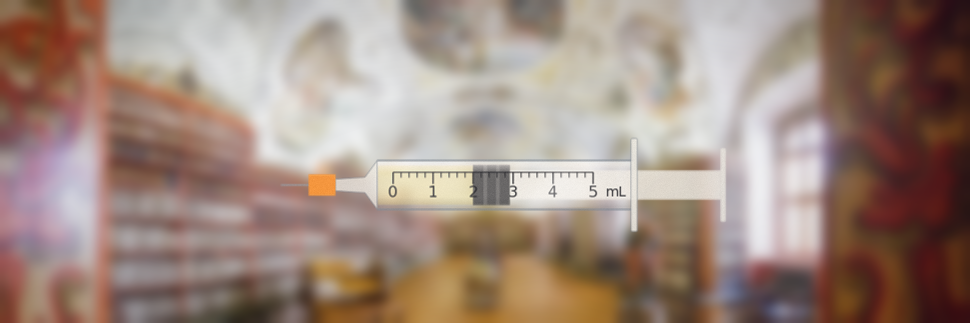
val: 2 (mL)
